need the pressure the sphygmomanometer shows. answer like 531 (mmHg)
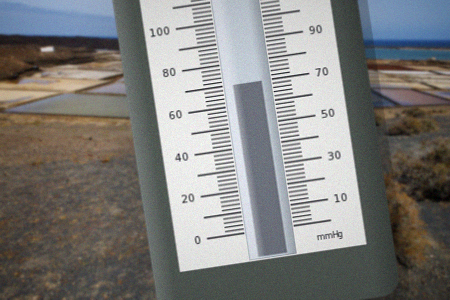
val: 70 (mmHg)
